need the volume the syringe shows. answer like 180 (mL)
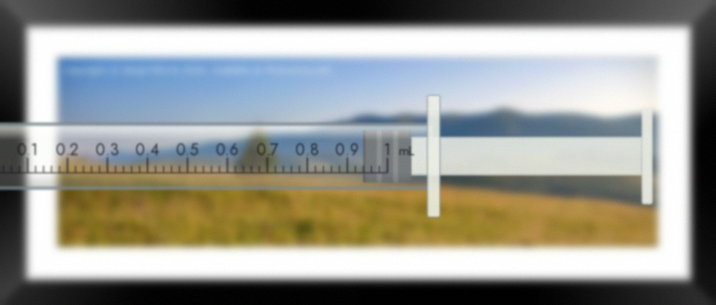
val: 0.94 (mL)
